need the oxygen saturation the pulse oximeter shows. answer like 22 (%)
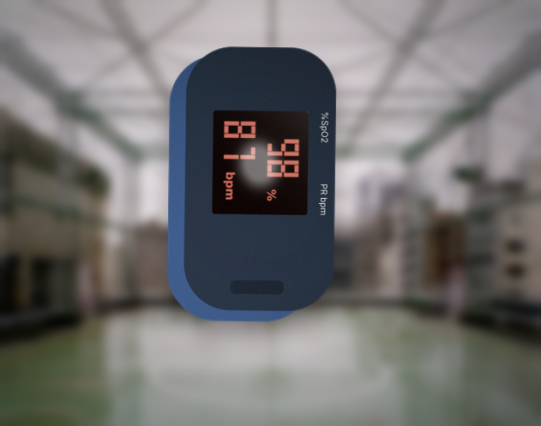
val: 98 (%)
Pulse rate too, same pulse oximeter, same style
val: 87 (bpm)
